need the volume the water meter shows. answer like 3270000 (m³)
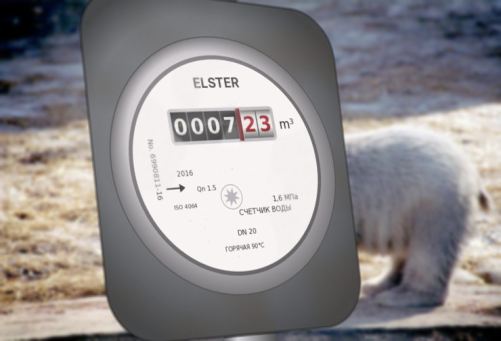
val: 7.23 (m³)
